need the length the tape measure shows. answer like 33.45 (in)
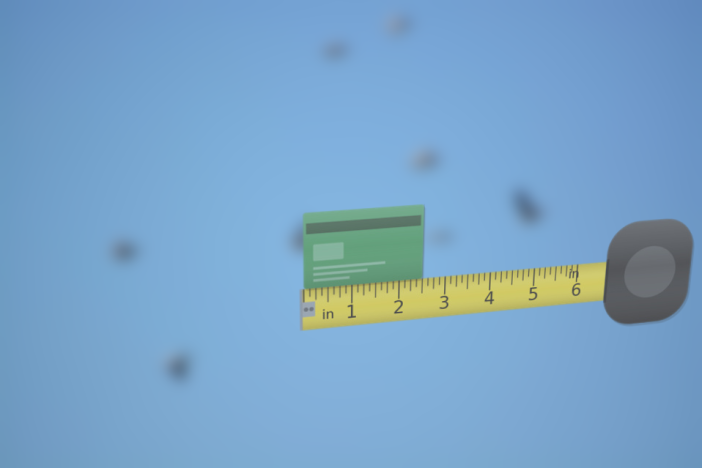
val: 2.5 (in)
